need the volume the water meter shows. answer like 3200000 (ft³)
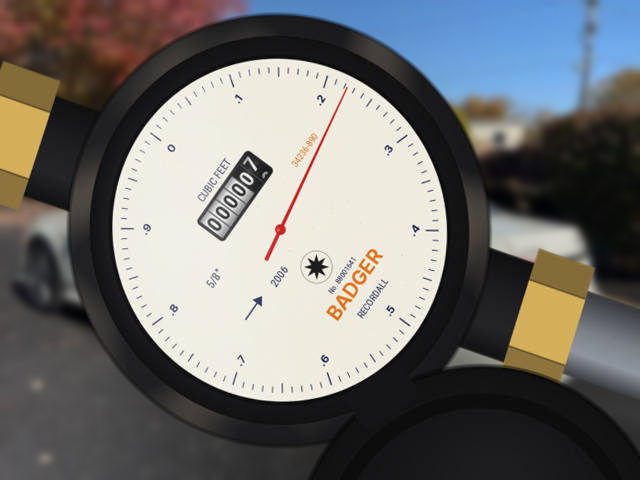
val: 7.22 (ft³)
